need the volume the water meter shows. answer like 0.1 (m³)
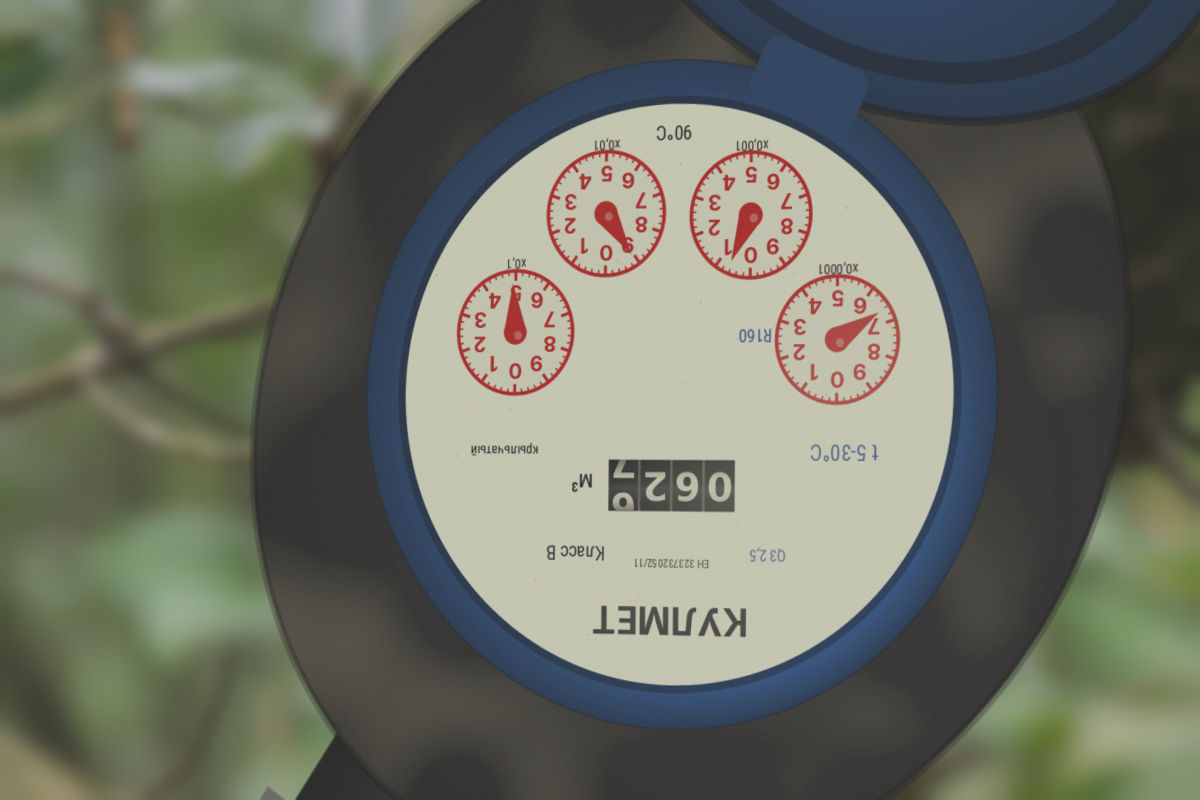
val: 626.4906 (m³)
